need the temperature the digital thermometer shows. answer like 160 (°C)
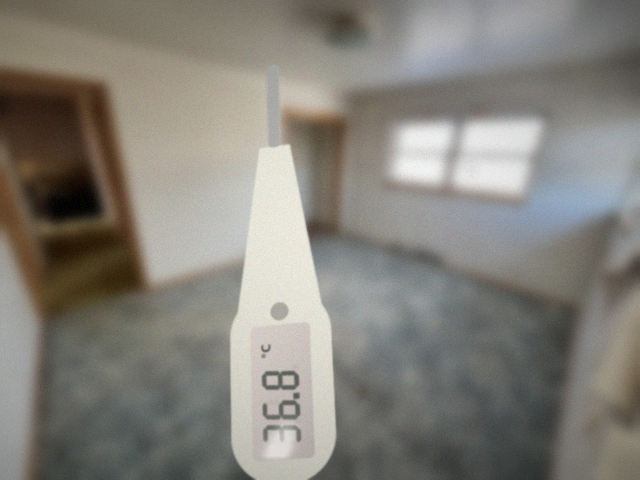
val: 36.8 (°C)
